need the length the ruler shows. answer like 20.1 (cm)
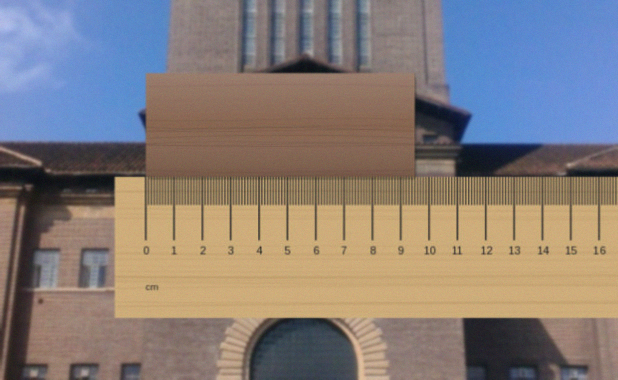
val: 9.5 (cm)
